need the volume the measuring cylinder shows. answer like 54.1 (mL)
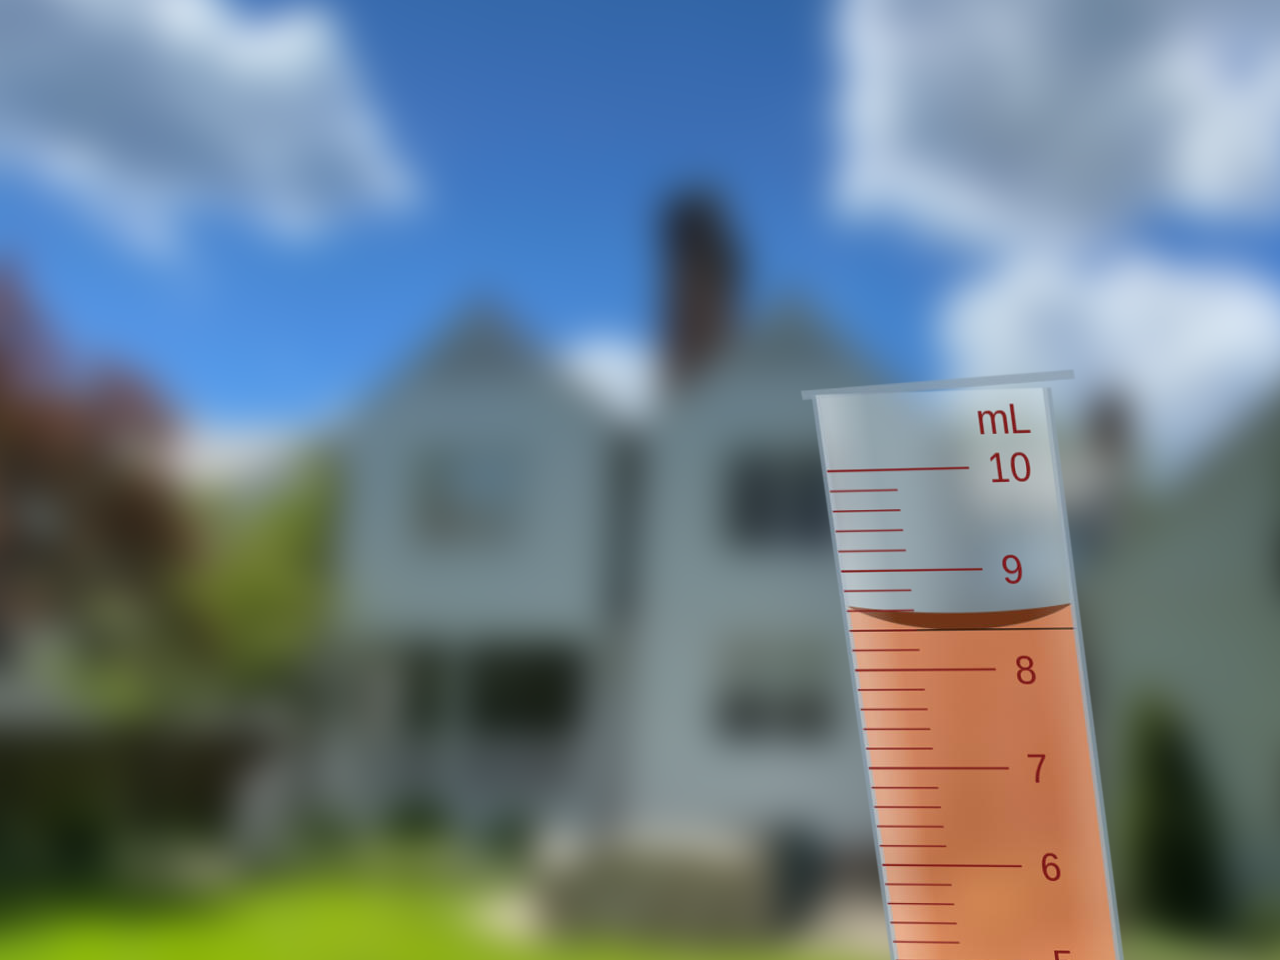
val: 8.4 (mL)
